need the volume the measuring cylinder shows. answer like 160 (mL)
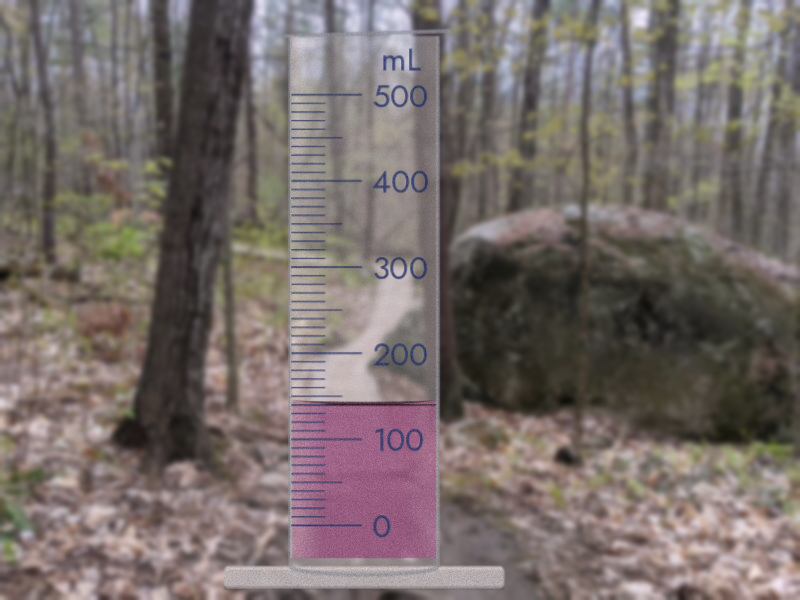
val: 140 (mL)
